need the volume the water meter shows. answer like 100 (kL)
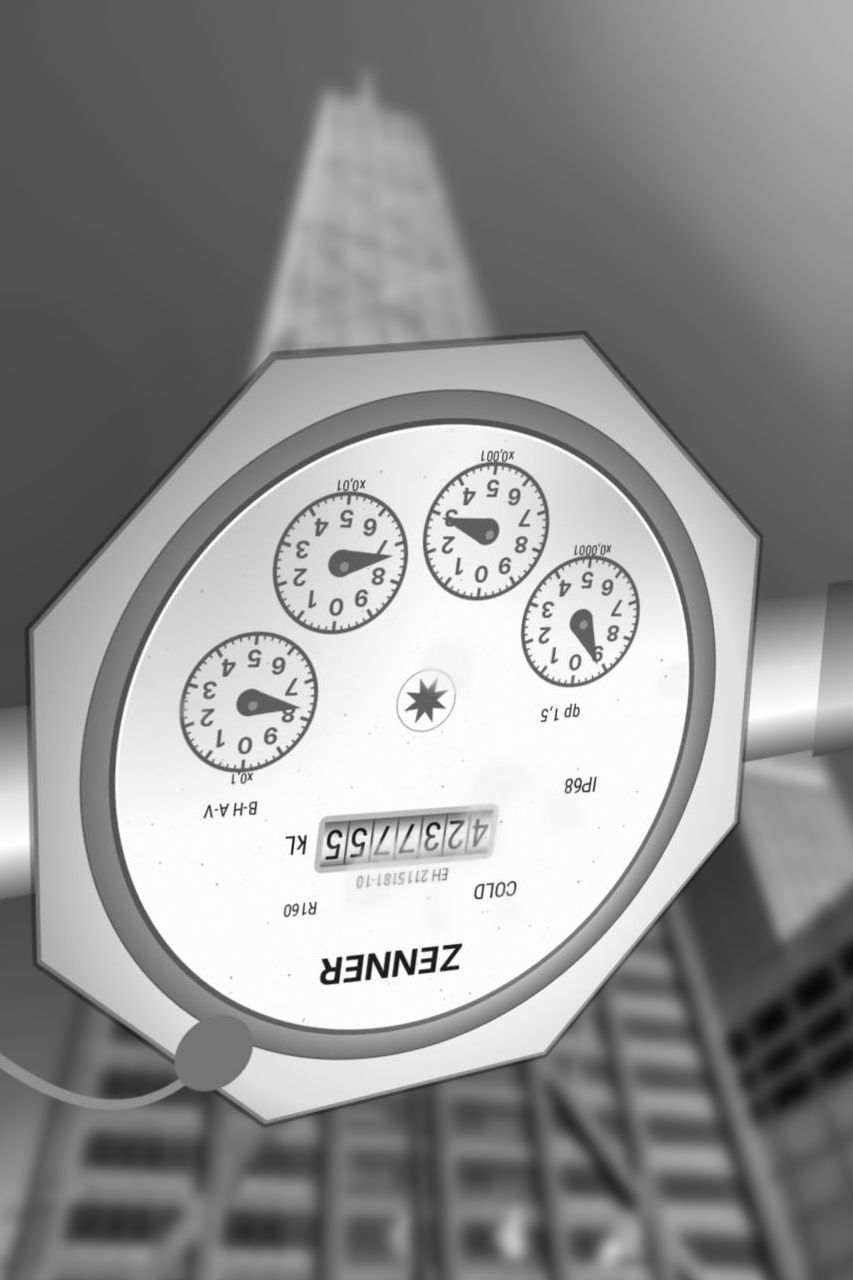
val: 4237755.7729 (kL)
